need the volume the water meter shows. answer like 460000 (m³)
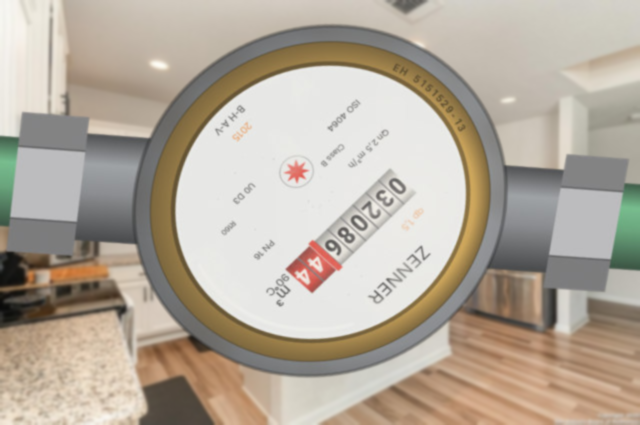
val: 32086.44 (m³)
